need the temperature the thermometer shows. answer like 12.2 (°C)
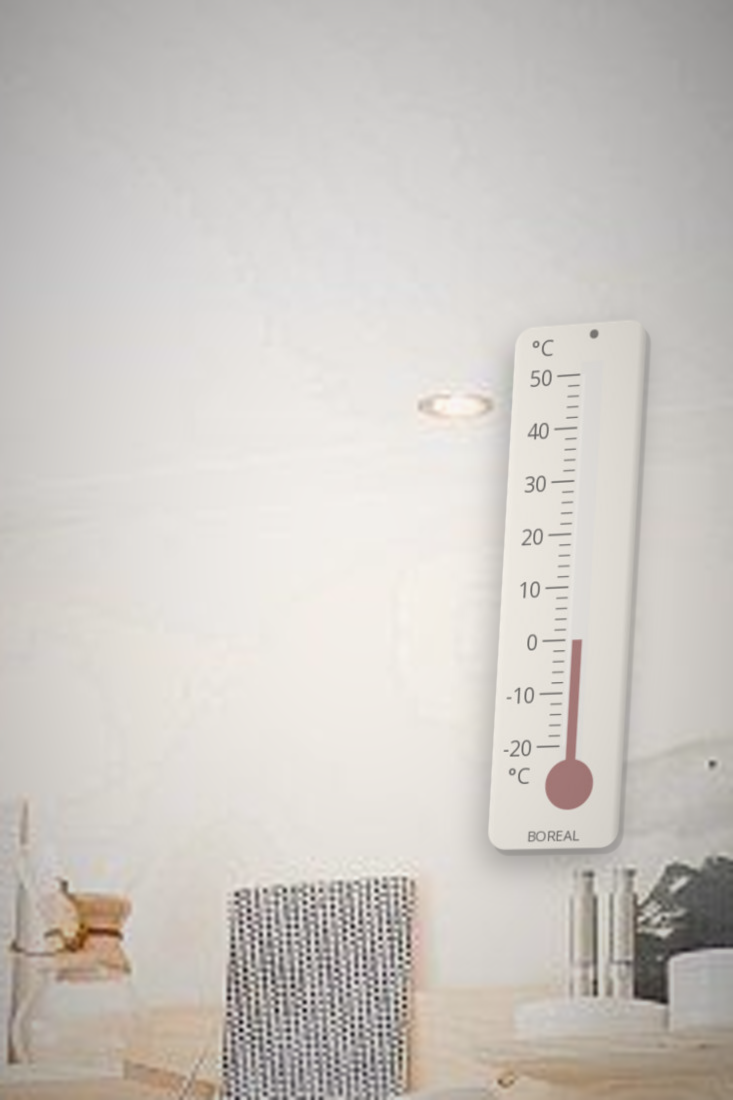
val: 0 (°C)
